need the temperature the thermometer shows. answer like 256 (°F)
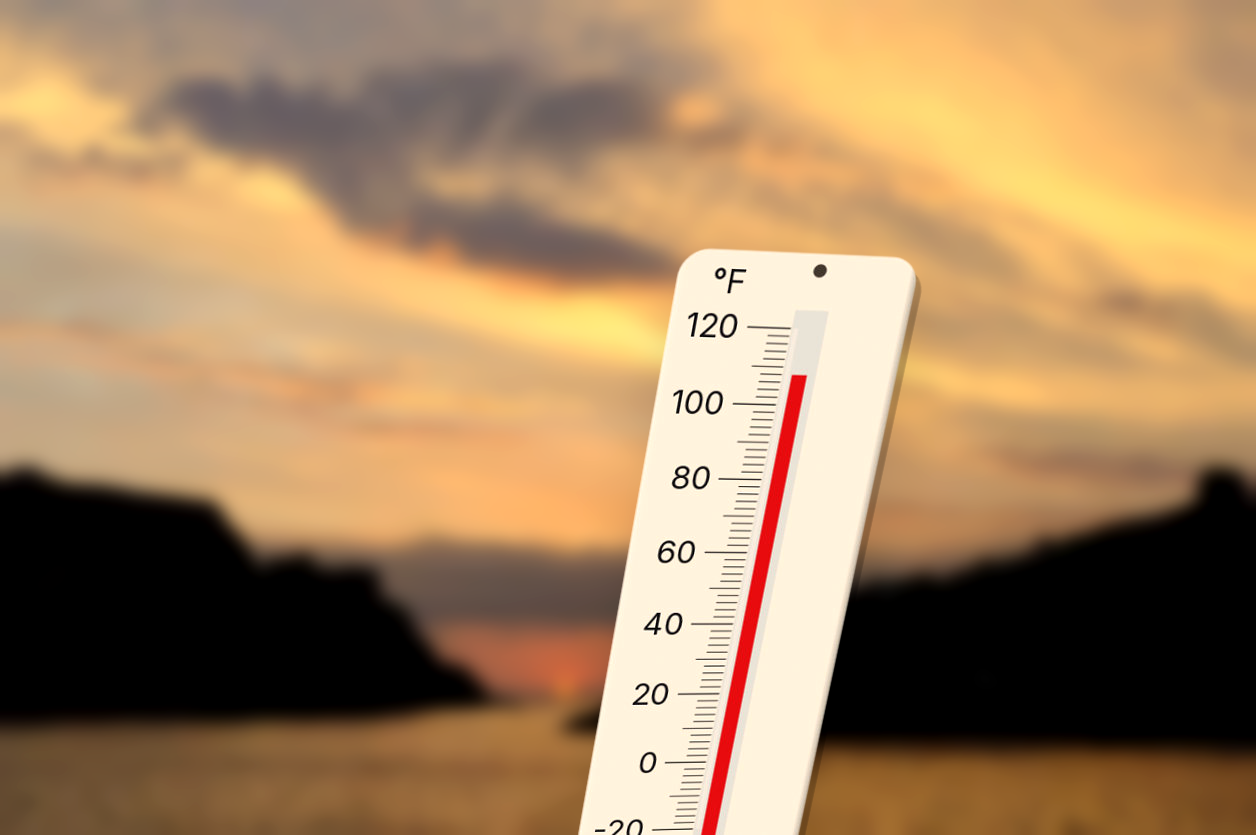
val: 108 (°F)
